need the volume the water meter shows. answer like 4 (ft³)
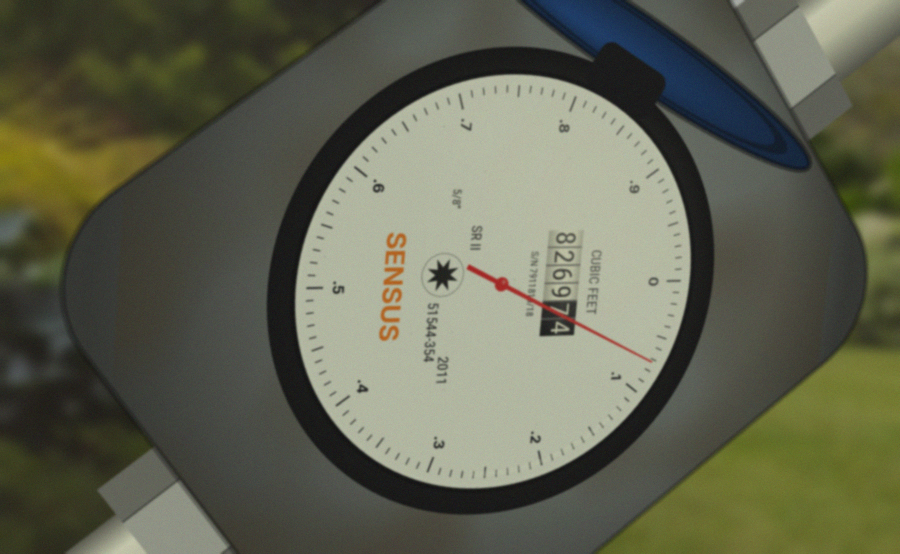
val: 826974.07 (ft³)
